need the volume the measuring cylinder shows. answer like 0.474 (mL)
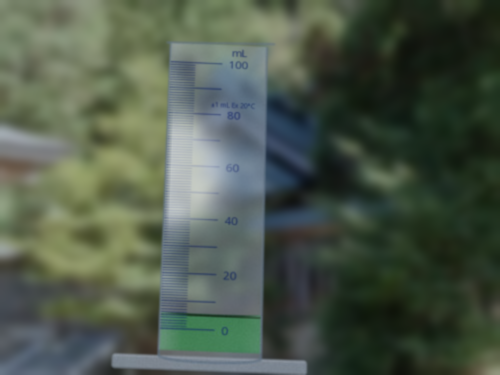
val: 5 (mL)
